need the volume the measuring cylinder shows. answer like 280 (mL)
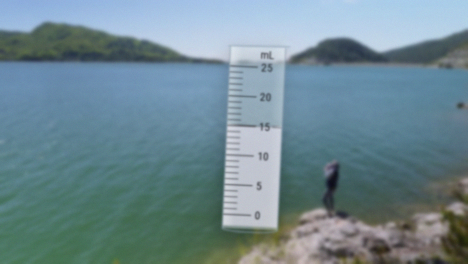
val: 15 (mL)
